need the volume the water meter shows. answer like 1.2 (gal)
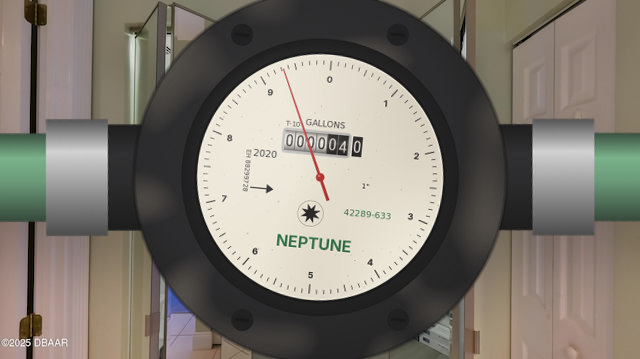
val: 39.3 (gal)
